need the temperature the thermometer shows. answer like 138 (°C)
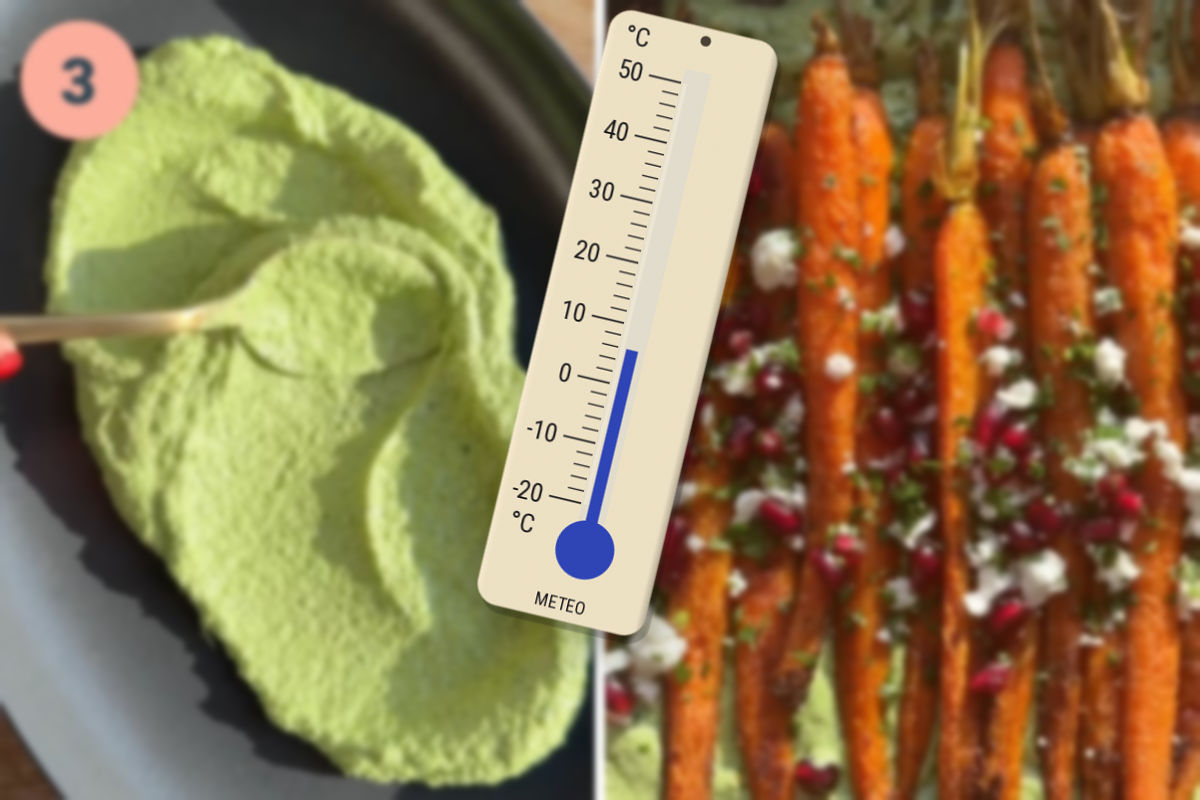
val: 6 (°C)
